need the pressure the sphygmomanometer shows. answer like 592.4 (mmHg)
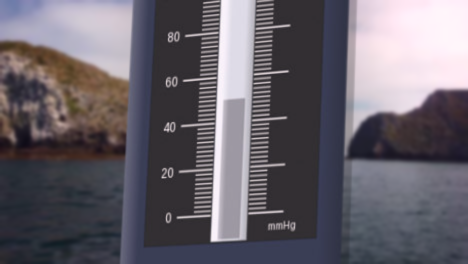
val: 50 (mmHg)
